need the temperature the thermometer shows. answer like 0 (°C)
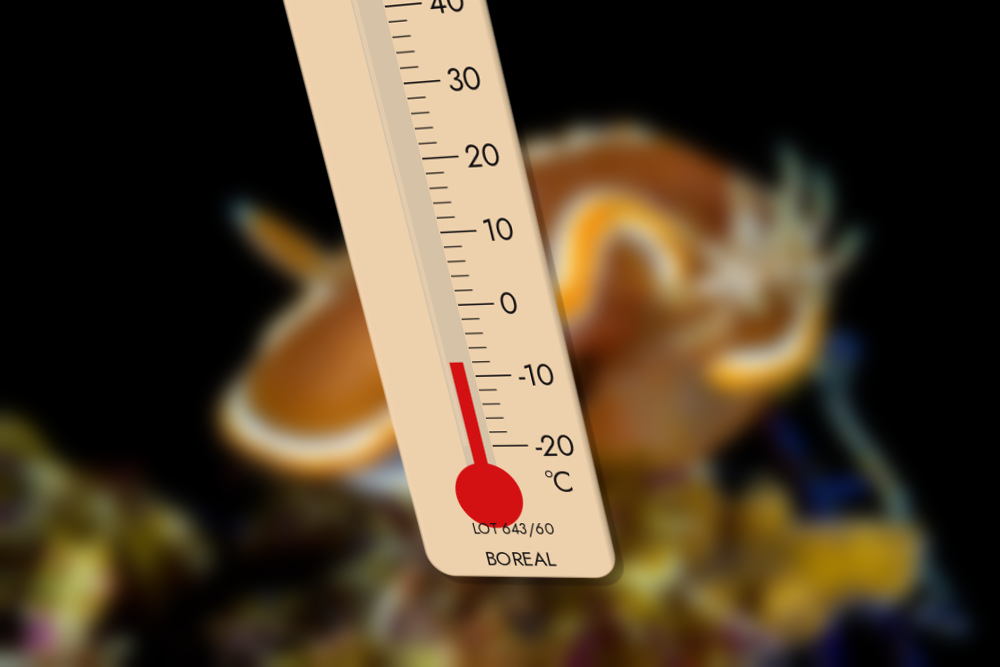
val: -8 (°C)
